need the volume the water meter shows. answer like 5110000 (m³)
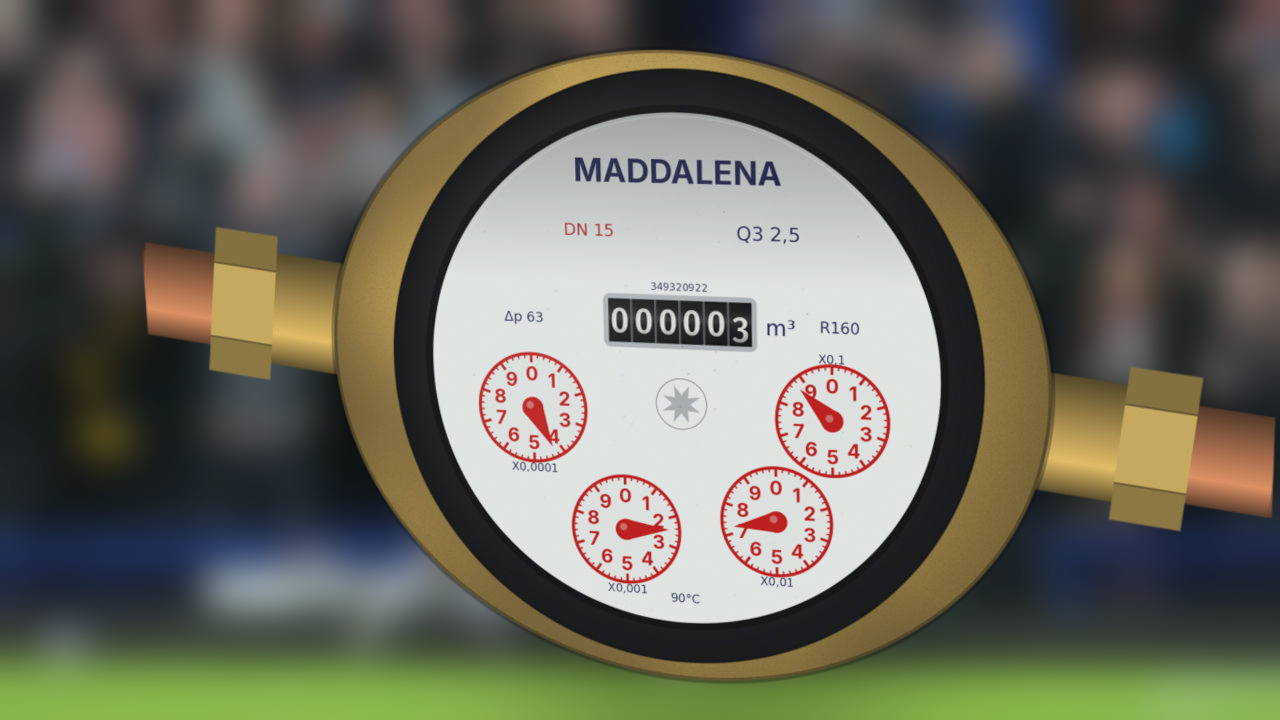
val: 2.8724 (m³)
